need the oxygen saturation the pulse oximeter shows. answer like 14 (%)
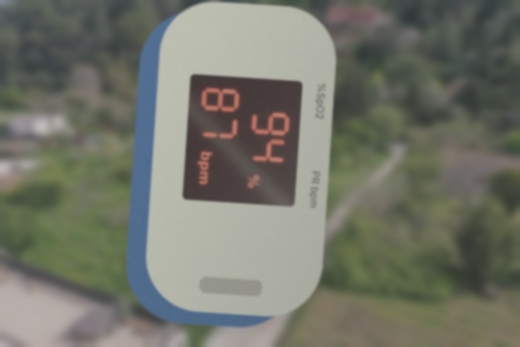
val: 94 (%)
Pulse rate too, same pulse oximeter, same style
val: 87 (bpm)
